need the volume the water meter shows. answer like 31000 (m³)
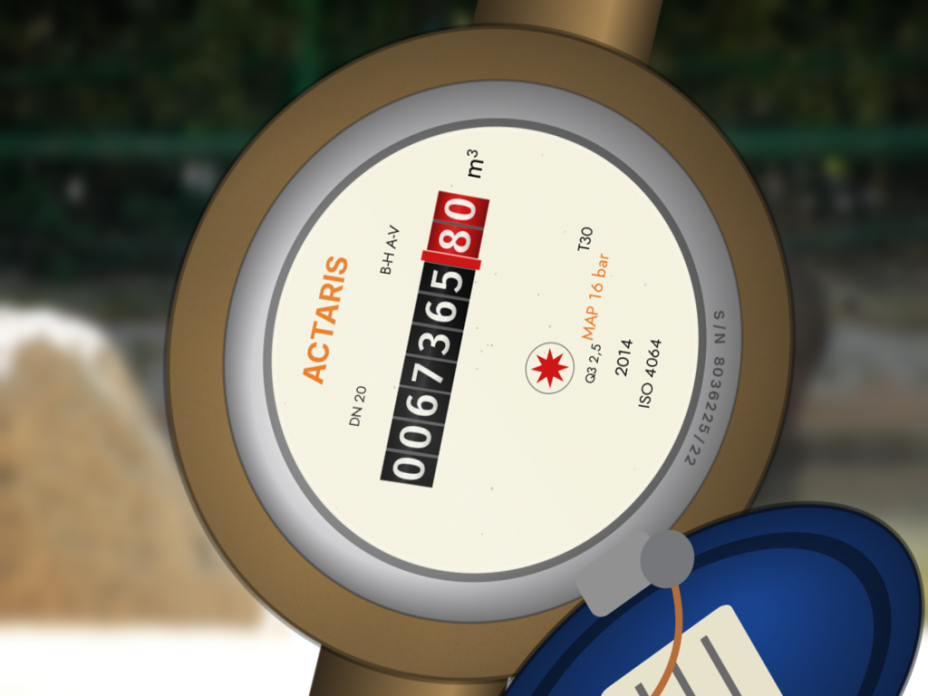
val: 67365.80 (m³)
